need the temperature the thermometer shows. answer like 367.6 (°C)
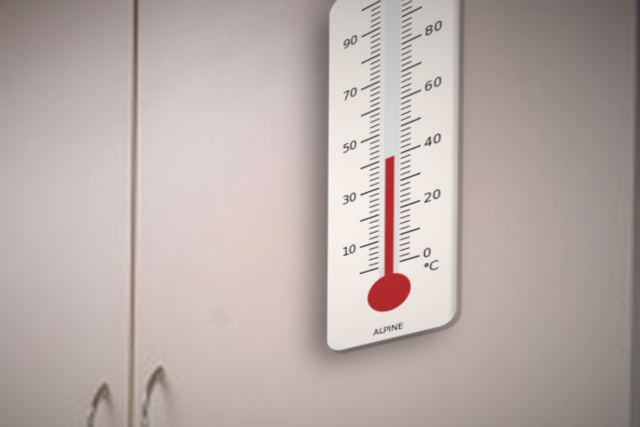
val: 40 (°C)
